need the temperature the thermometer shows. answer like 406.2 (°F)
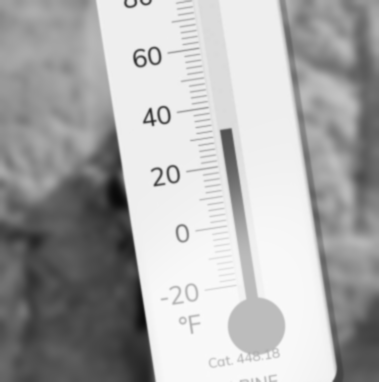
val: 32 (°F)
